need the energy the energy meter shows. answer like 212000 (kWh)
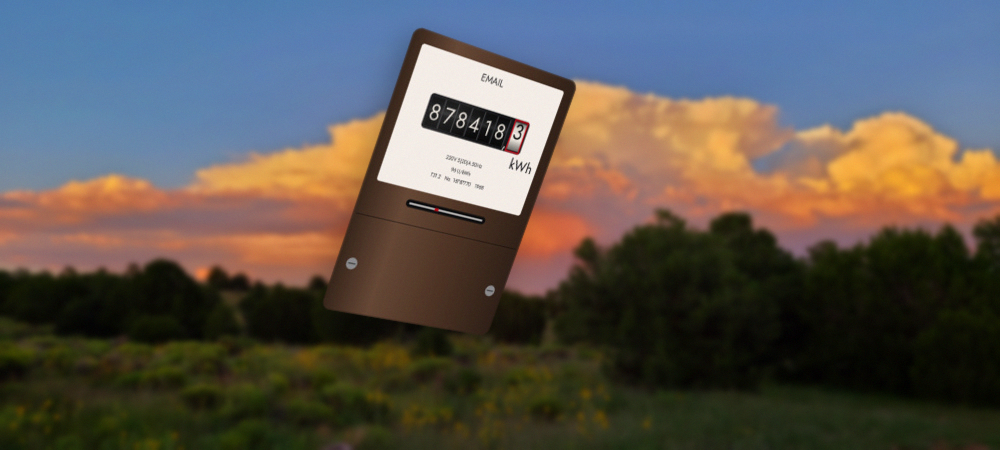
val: 878418.3 (kWh)
